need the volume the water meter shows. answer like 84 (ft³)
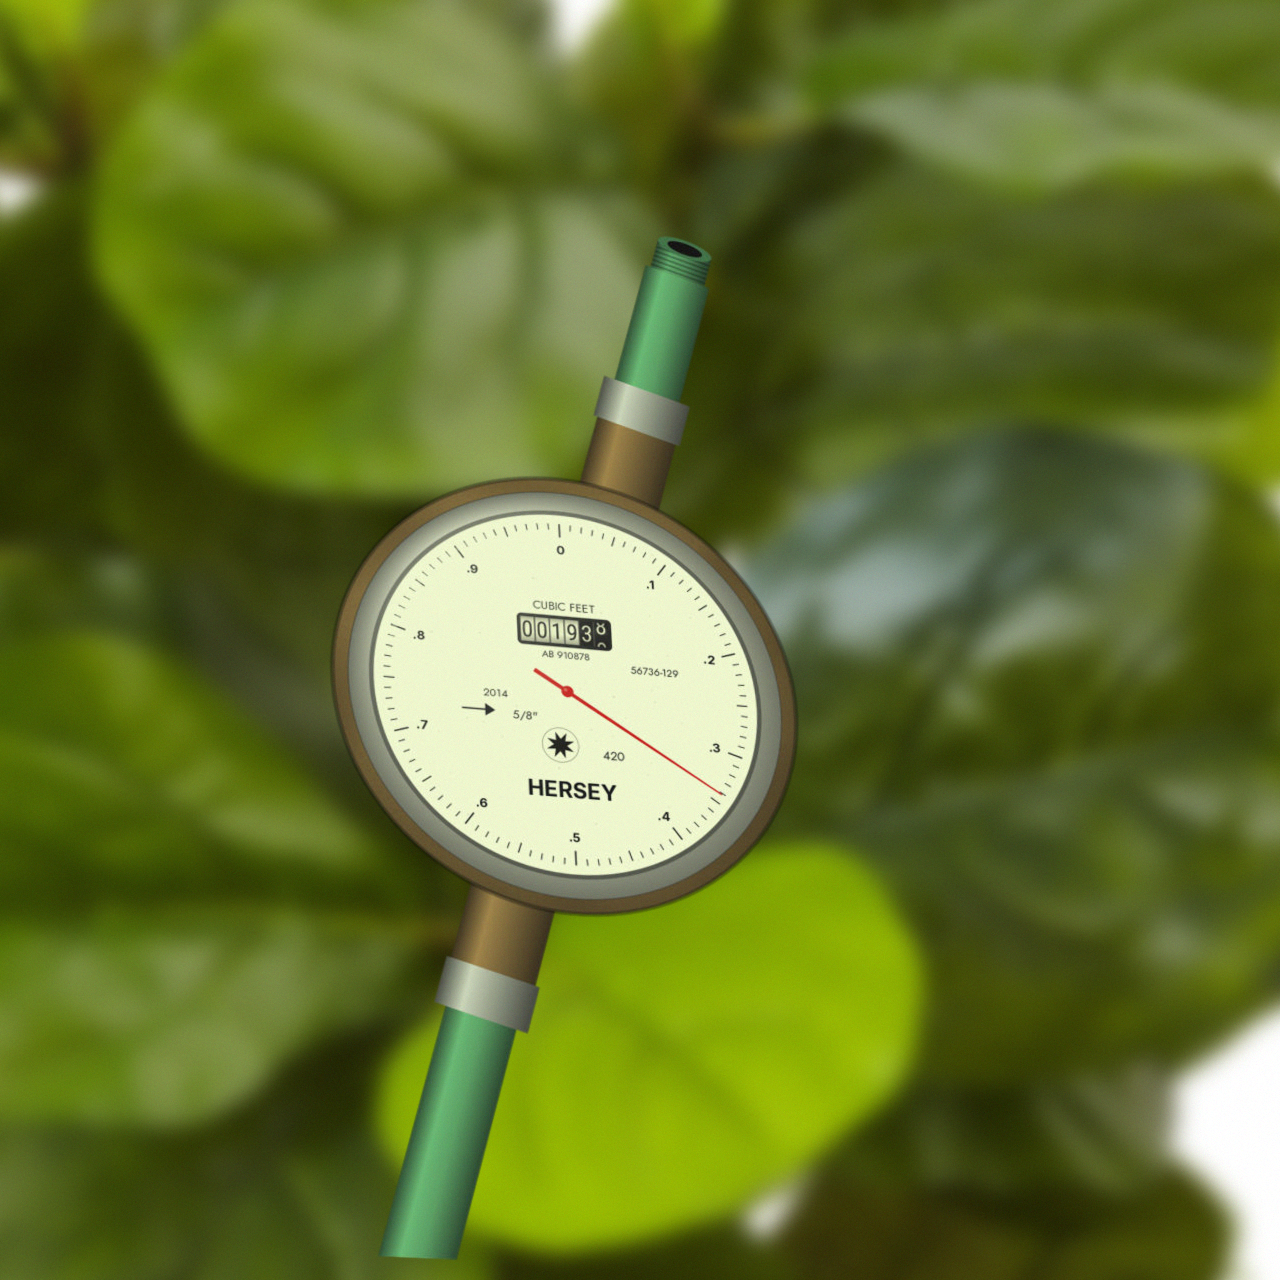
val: 1938.34 (ft³)
